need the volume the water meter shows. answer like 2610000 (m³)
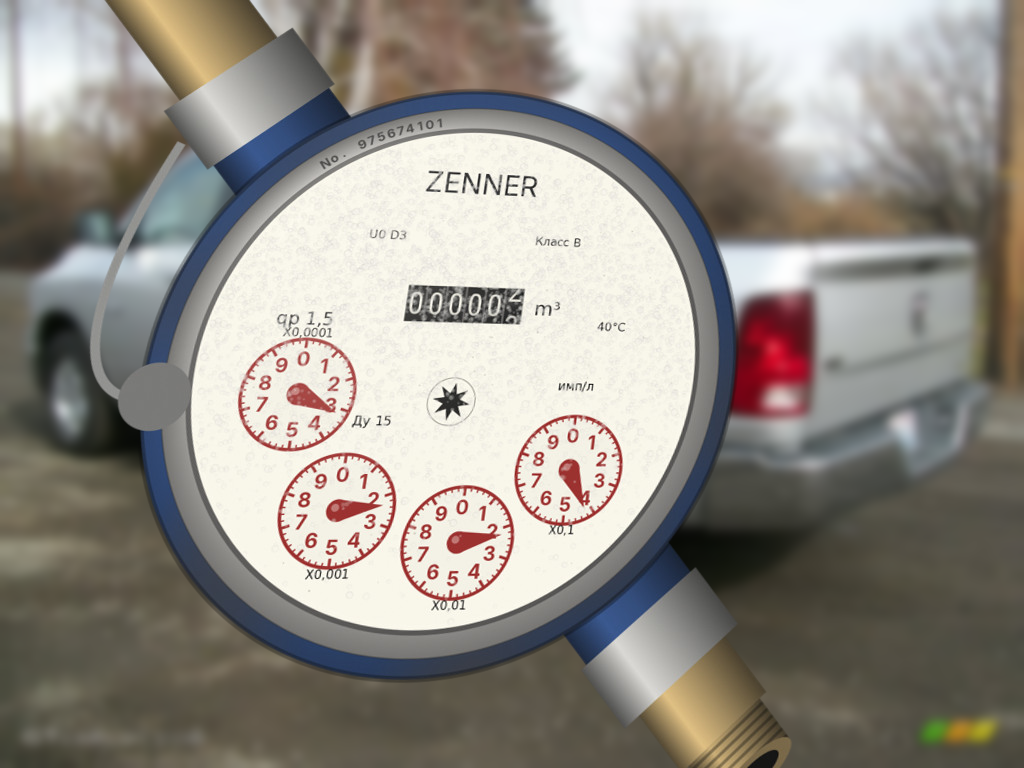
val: 2.4223 (m³)
